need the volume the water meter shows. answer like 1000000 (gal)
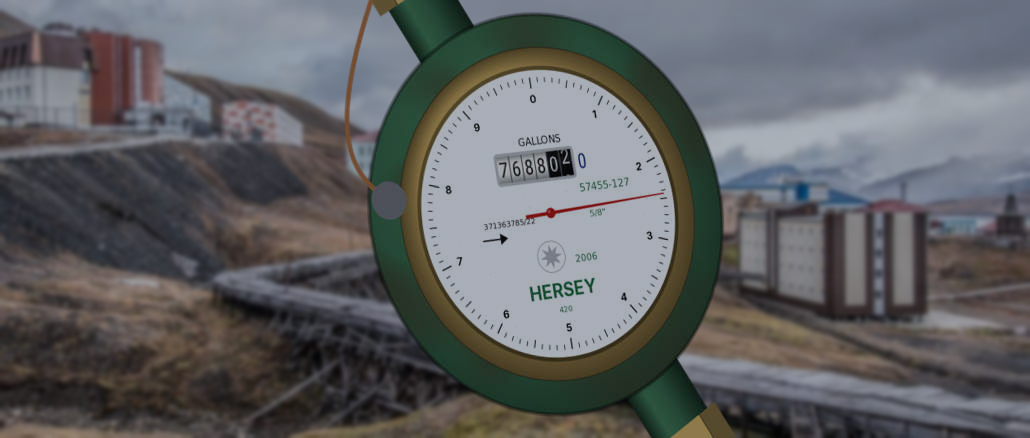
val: 7688022.4 (gal)
